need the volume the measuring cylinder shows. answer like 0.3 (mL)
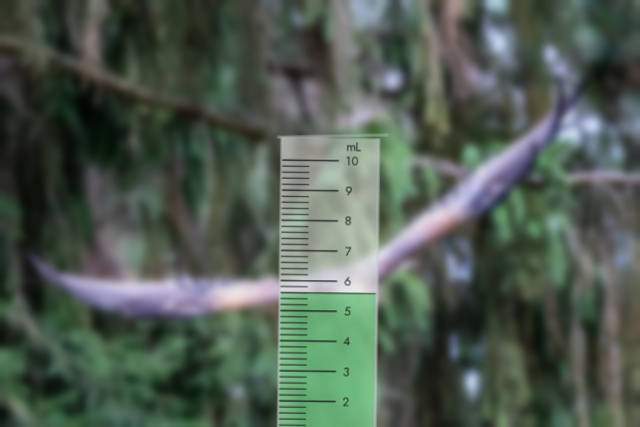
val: 5.6 (mL)
